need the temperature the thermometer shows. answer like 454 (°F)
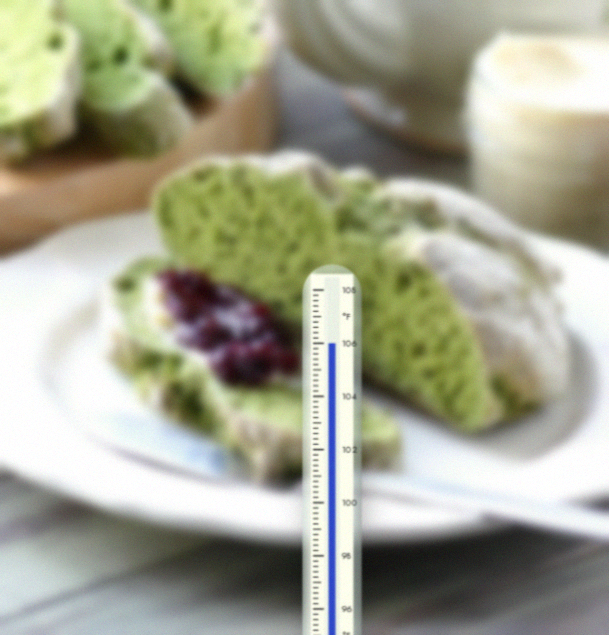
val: 106 (°F)
